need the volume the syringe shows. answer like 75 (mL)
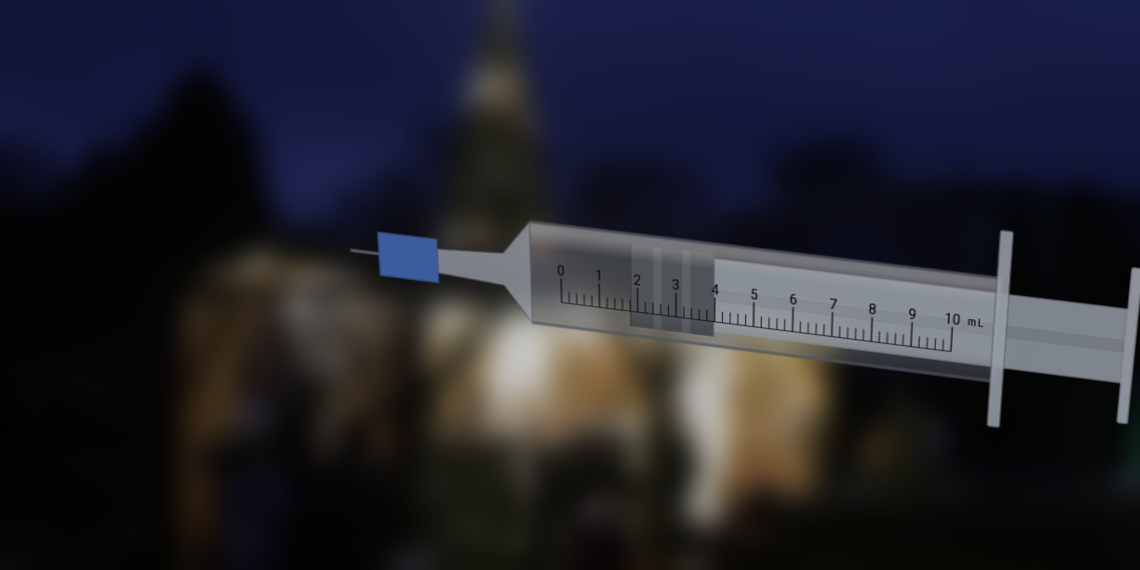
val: 1.8 (mL)
